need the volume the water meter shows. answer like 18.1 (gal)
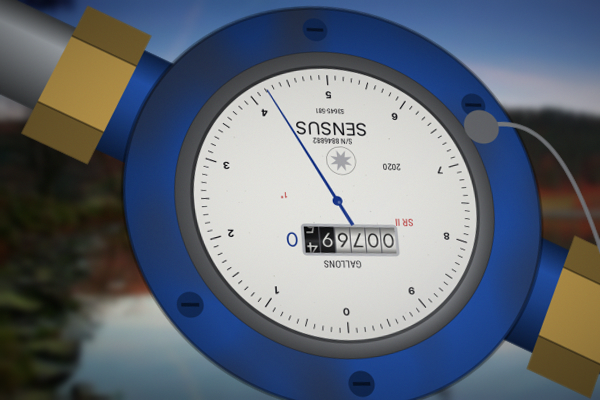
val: 76944.2 (gal)
